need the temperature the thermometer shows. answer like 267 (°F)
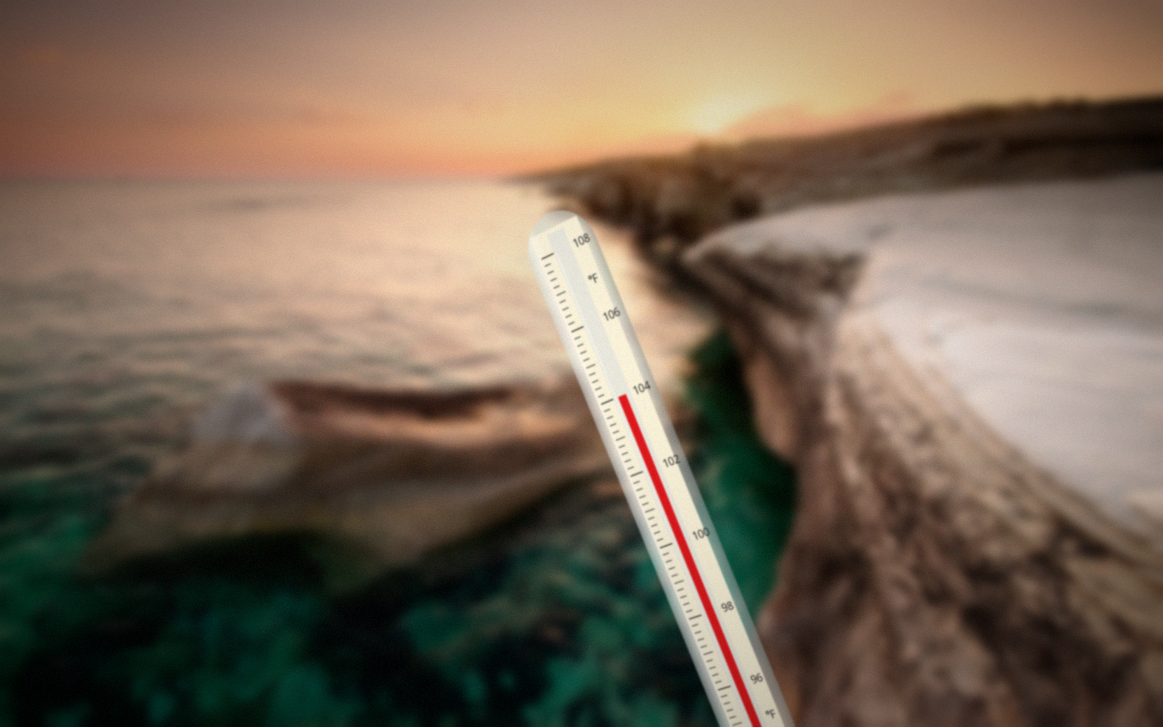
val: 104 (°F)
